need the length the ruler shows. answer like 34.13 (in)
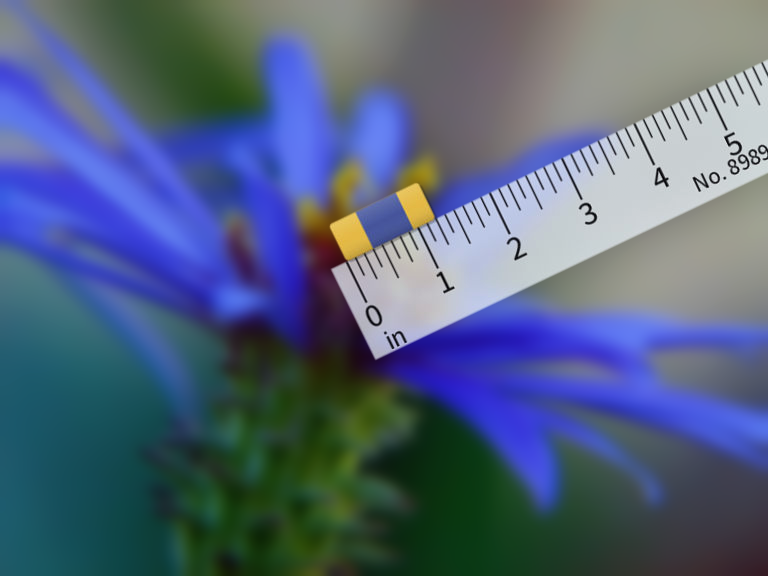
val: 1.25 (in)
